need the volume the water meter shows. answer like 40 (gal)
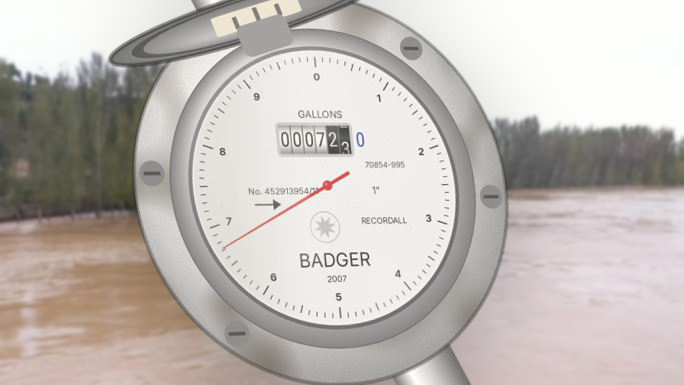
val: 7226.7 (gal)
